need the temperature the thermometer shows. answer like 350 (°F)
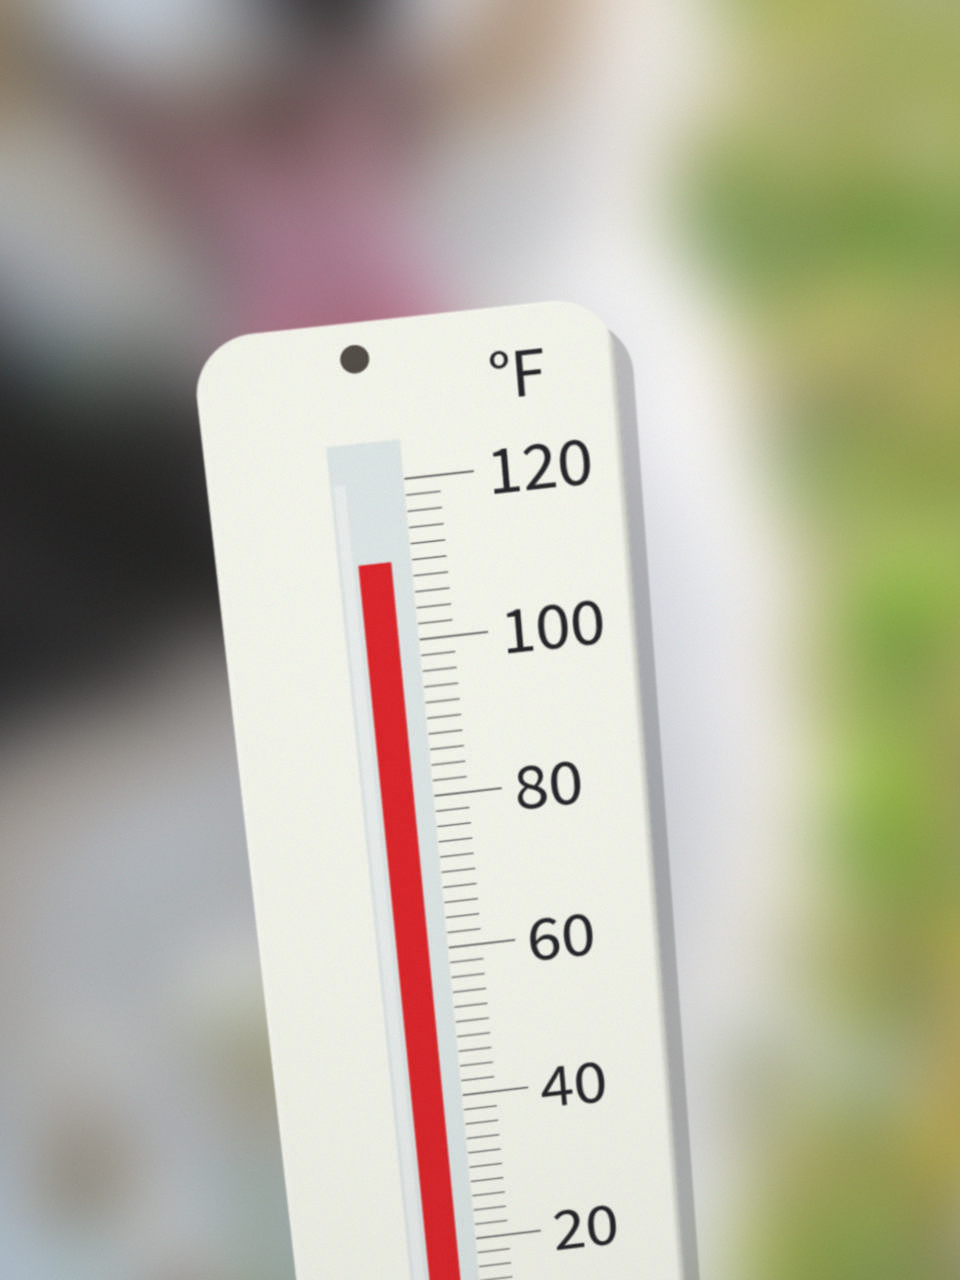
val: 110 (°F)
